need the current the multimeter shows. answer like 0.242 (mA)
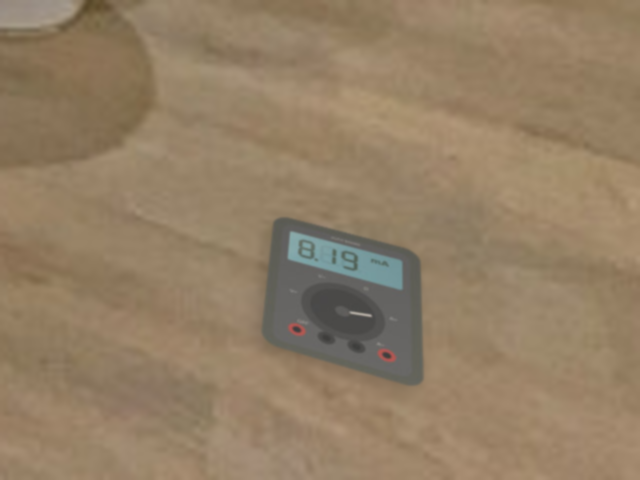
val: 8.19 (mA)
